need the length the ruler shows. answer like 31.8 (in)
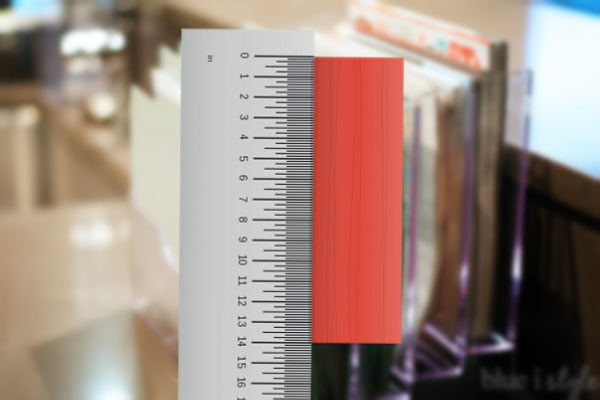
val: 14 (in)
